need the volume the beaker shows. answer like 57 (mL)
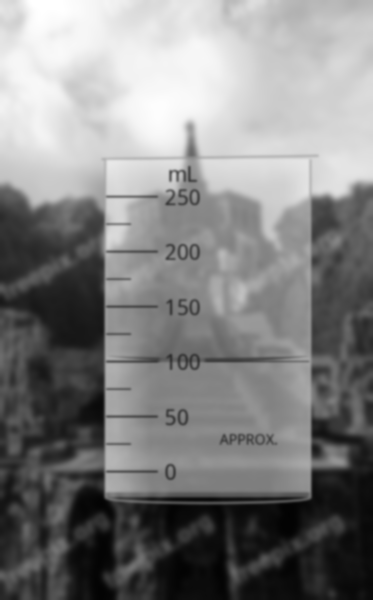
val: 100 (mL)
